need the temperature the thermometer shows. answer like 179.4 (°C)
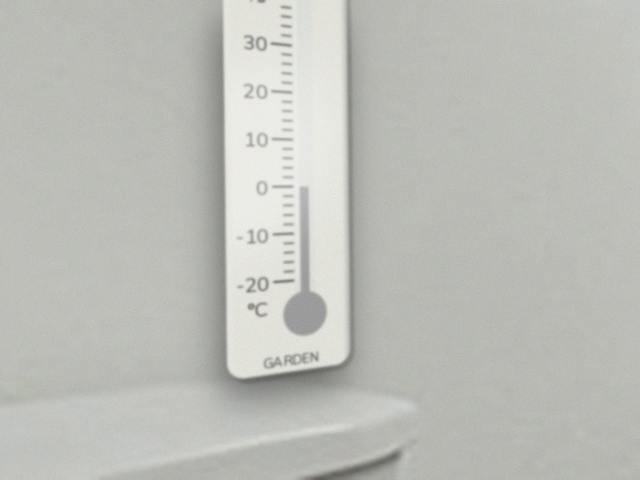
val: 0 (°C)
